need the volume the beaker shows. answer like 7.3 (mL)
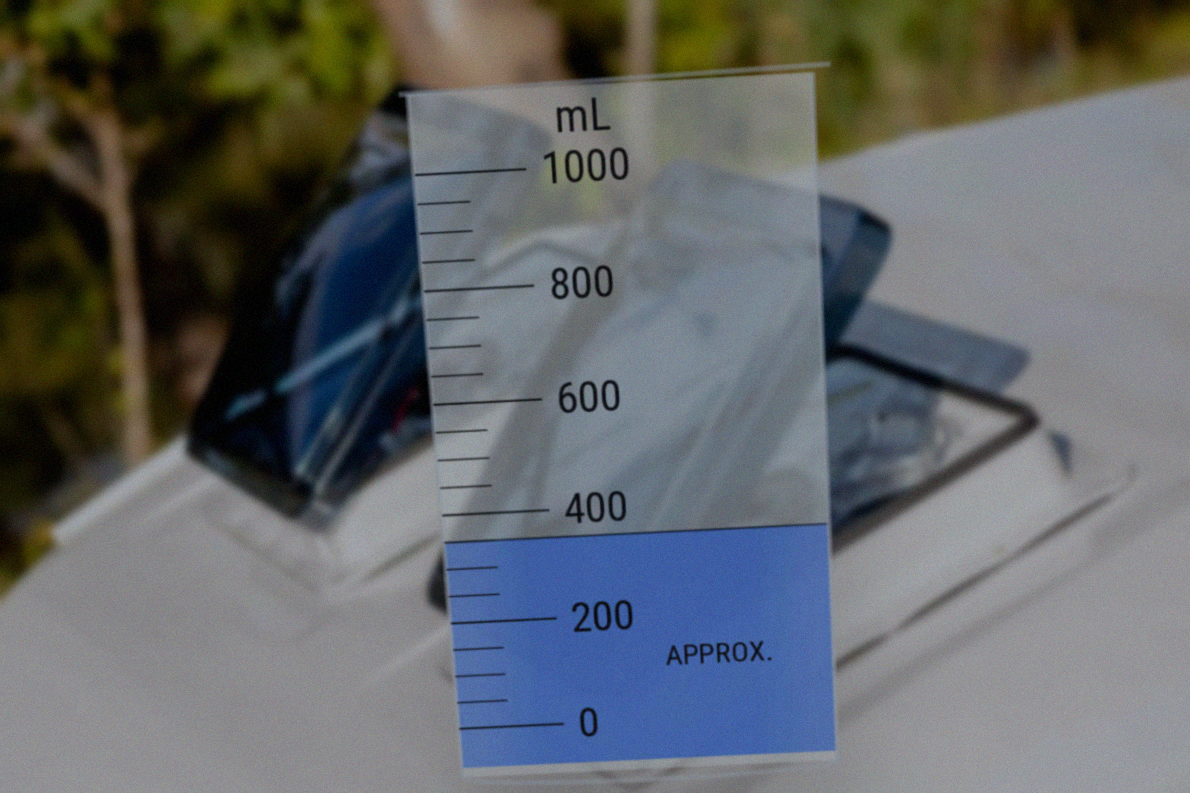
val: 350 (mL)
